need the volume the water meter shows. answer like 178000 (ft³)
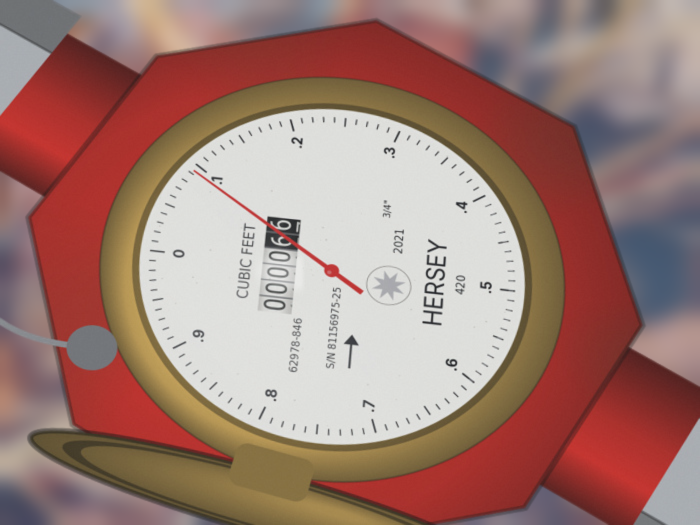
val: 66.09 (ft³)
